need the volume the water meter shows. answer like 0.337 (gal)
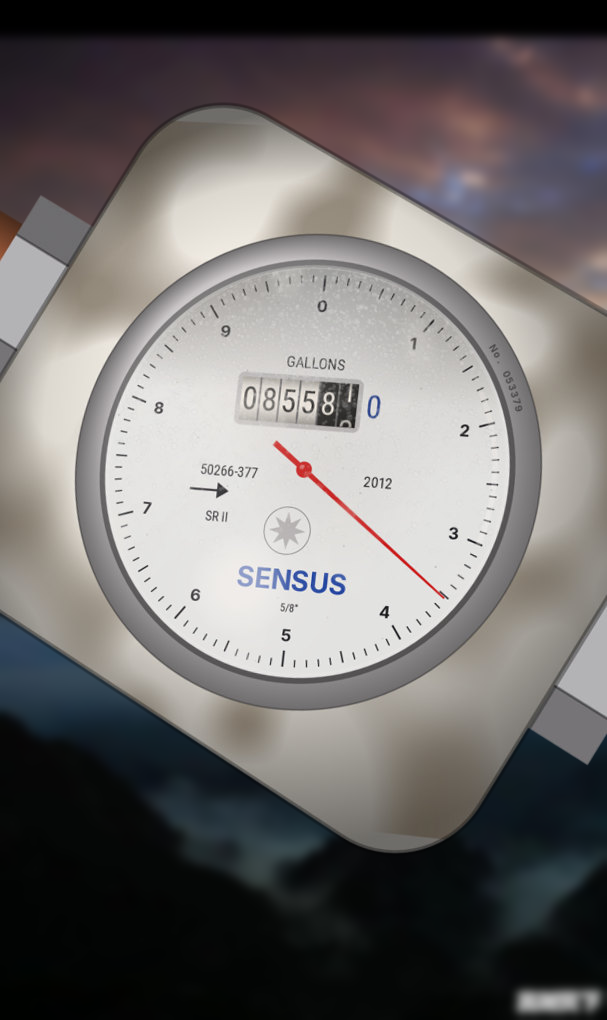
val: 855813.5 (gal)
